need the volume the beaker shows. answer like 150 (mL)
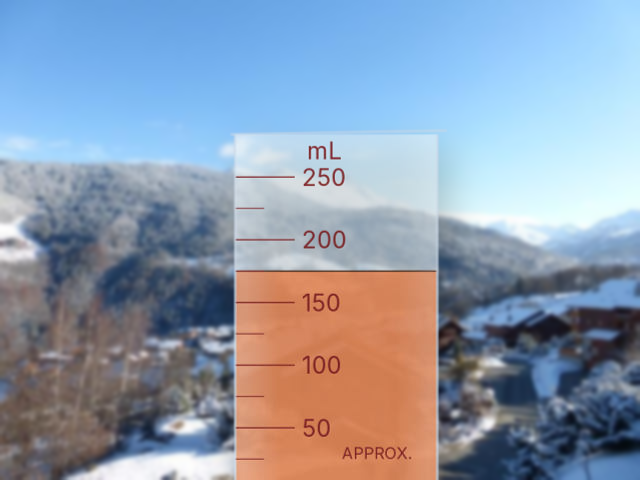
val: 175 (mL)
